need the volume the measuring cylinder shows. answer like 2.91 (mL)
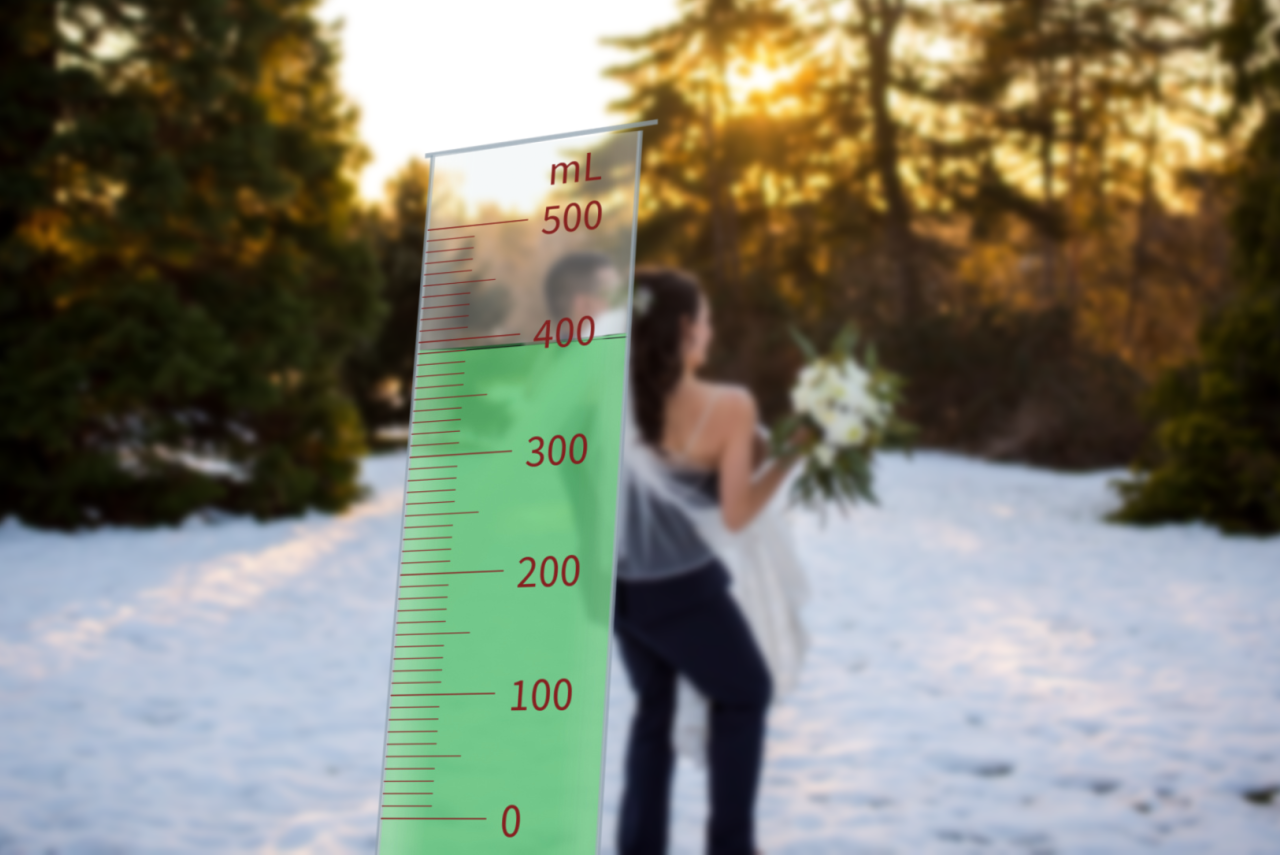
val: 390 (mL)
